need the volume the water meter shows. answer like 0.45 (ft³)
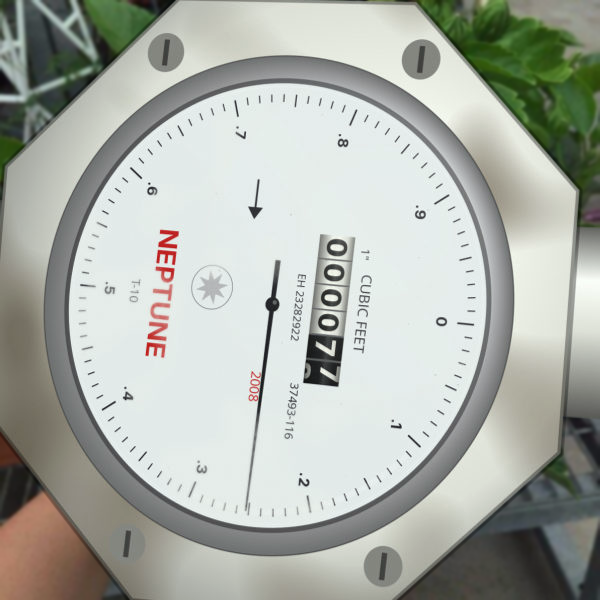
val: 77.25 (ft³)
